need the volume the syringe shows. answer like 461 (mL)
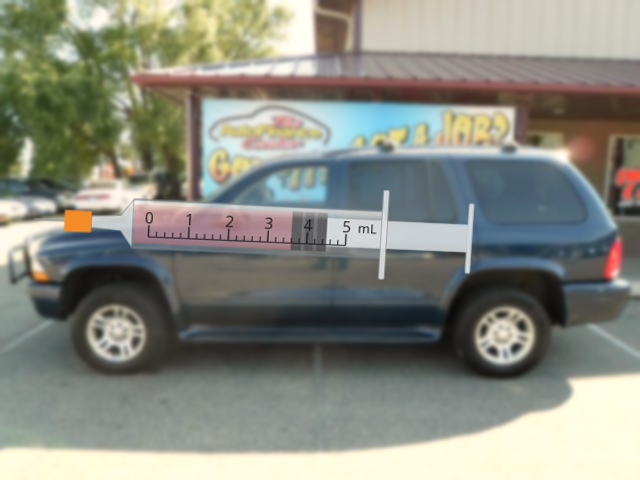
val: 3.6 (mL)
